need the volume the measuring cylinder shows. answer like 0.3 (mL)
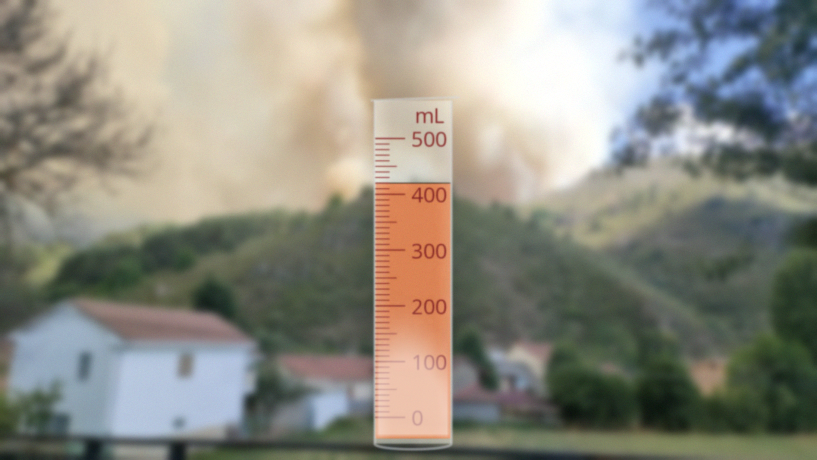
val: 420 (mL)
